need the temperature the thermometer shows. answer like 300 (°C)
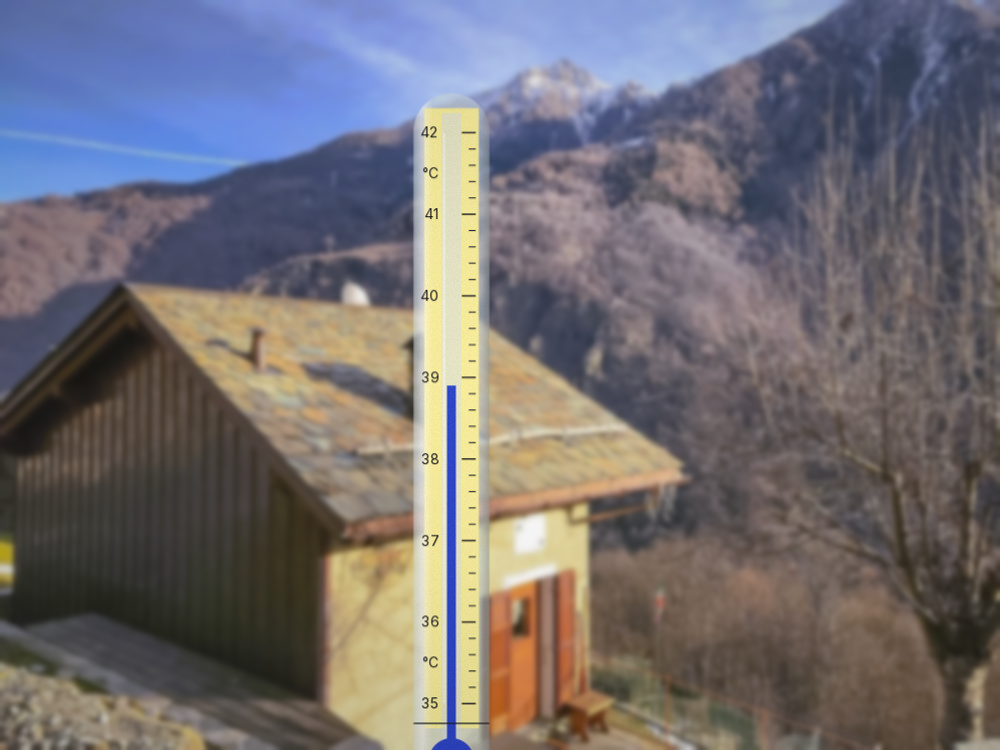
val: 38.9 (°C)
